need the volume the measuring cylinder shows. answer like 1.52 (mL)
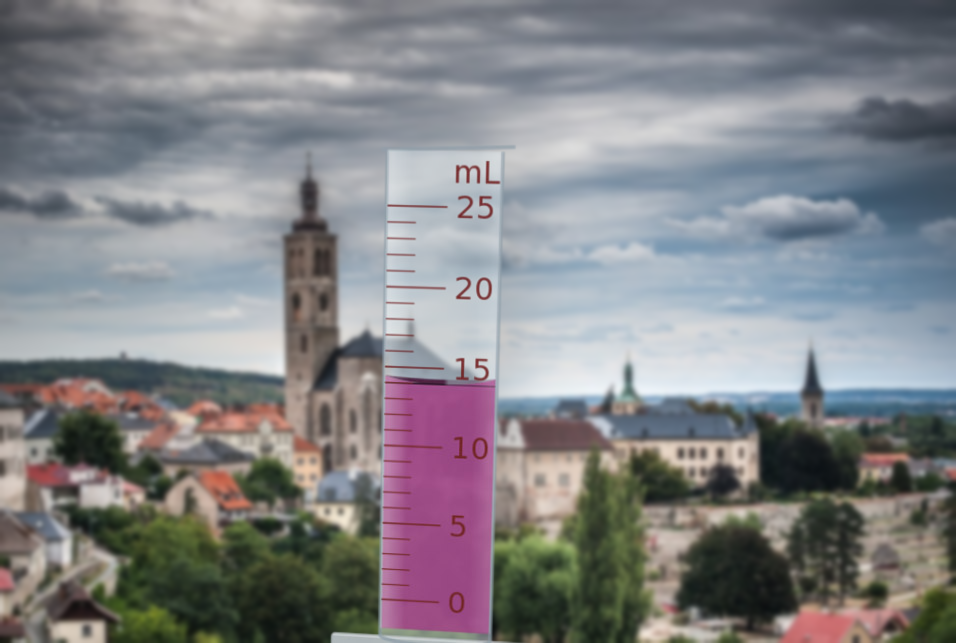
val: 14 (mL)
